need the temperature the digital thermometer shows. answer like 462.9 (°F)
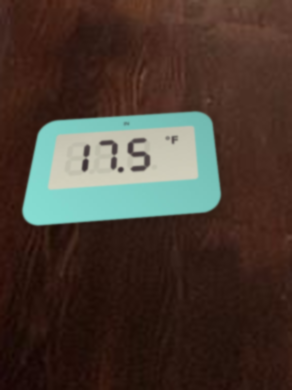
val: 17.5 (°F)
